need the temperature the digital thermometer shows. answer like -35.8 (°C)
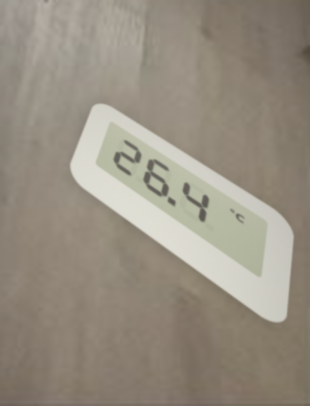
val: 26.4 (°C)
